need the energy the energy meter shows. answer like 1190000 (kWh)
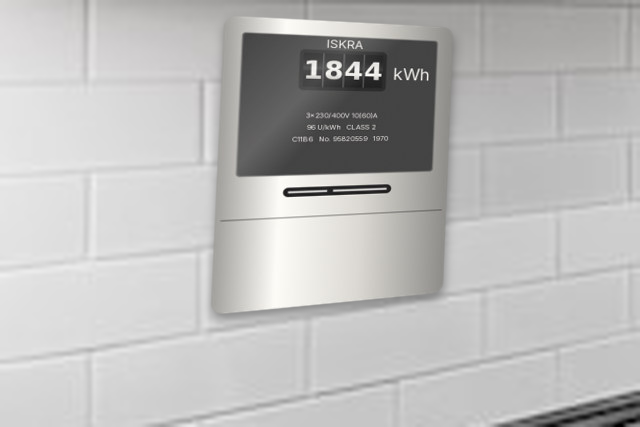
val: 1844 (kWh)
